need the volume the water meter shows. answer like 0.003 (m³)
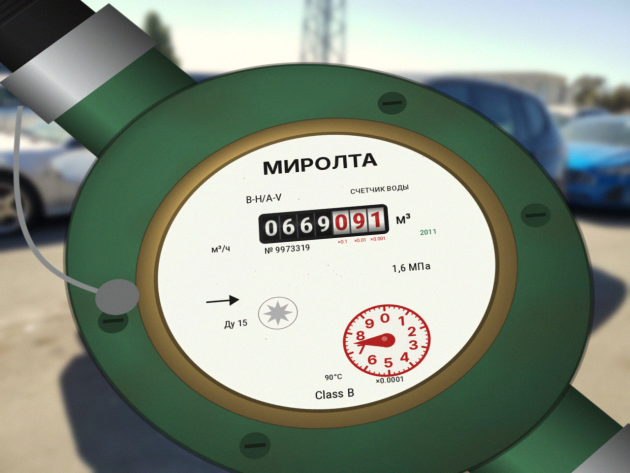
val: 669.0917 (m³)
